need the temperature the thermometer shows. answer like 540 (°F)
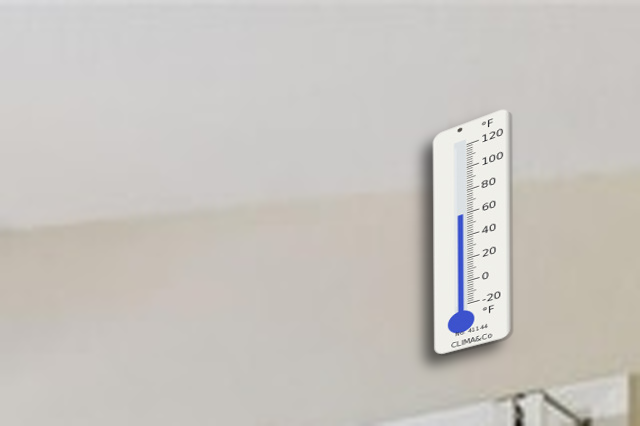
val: 60 (°F)
